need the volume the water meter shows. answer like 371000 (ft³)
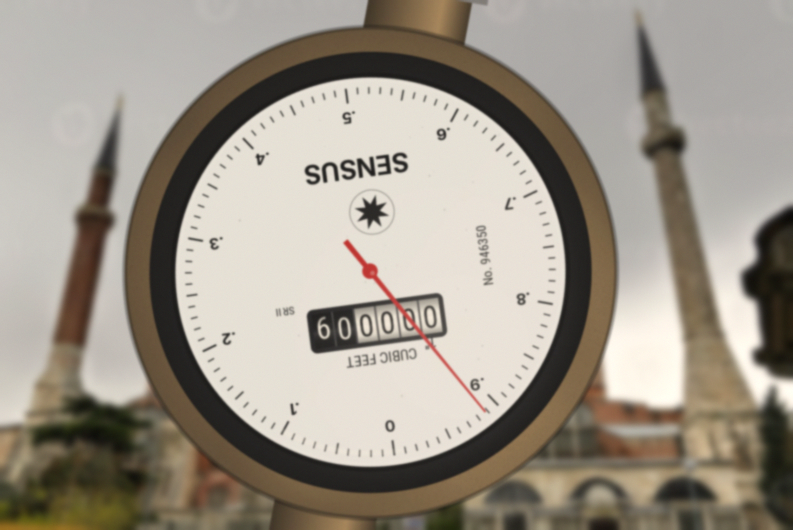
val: 8.91 (ft³)
